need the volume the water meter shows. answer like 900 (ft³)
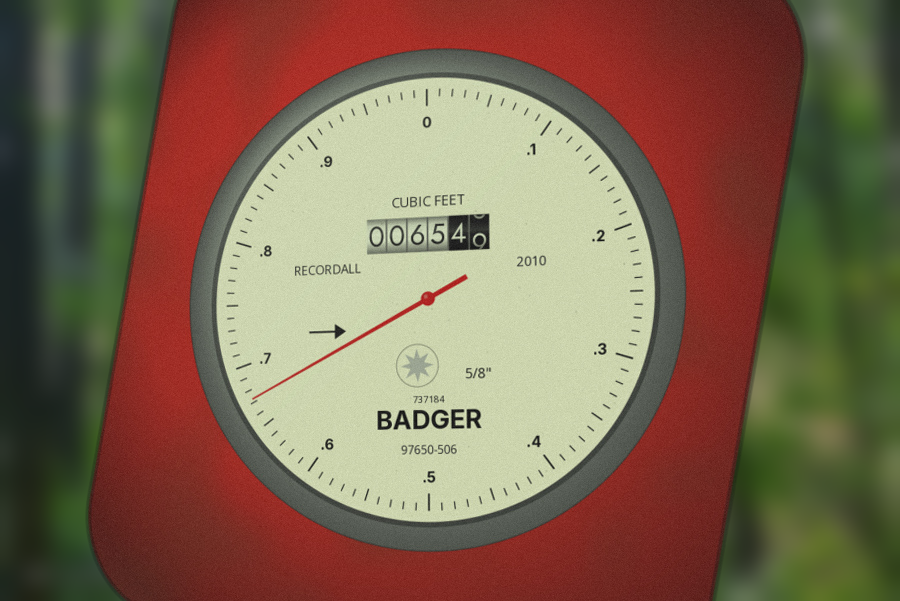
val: 6548.67 (ft³)
